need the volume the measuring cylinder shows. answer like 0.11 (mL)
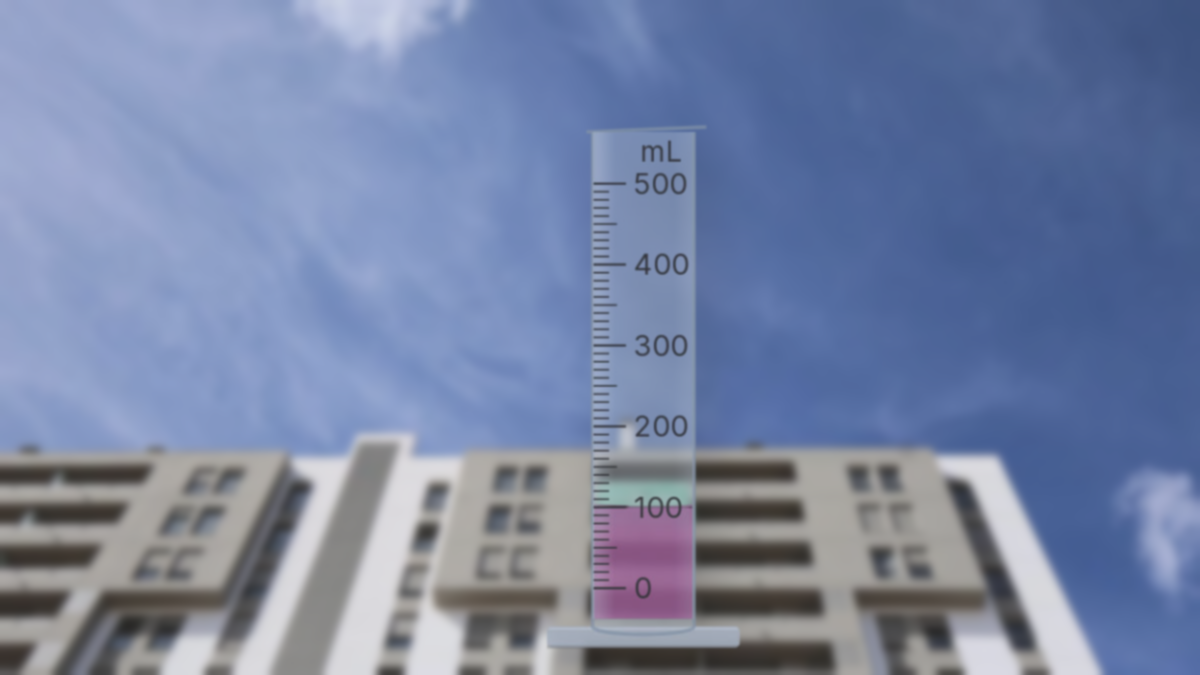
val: 100 (mL)
